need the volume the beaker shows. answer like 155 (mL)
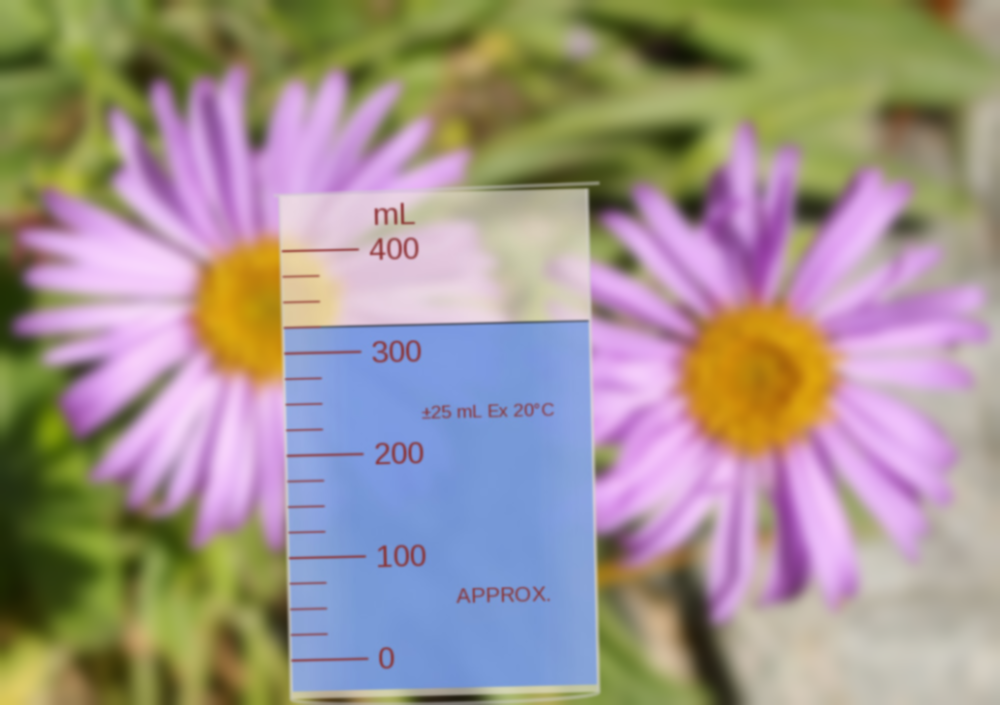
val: 325 (mL)
